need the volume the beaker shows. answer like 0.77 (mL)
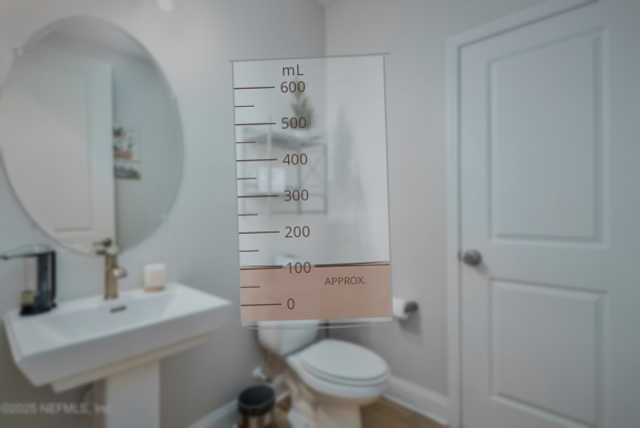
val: 100 (mL)
